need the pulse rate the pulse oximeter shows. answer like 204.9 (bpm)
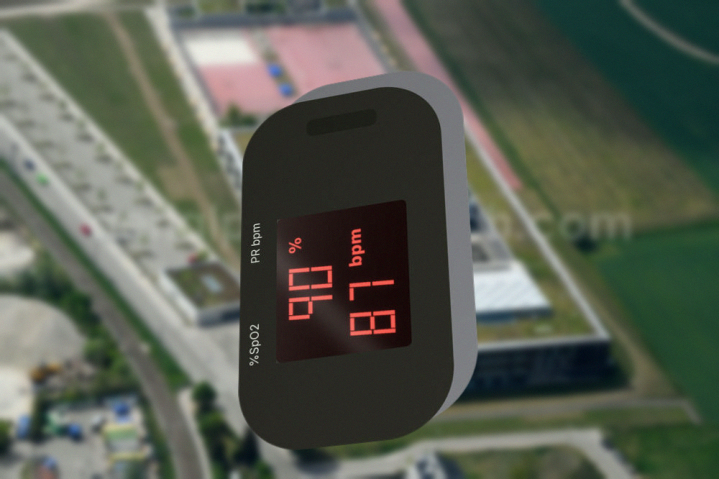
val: 87 (bpm)
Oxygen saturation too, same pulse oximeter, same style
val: 90 (%)
